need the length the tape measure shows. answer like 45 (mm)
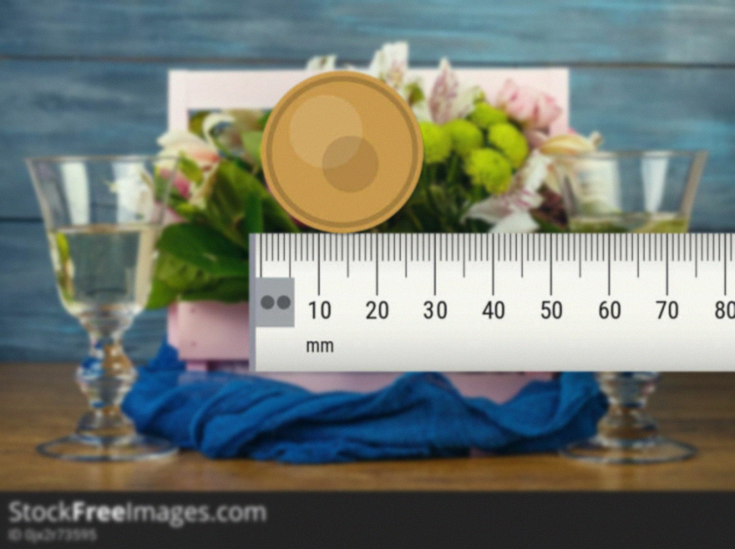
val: 28 (mm)
